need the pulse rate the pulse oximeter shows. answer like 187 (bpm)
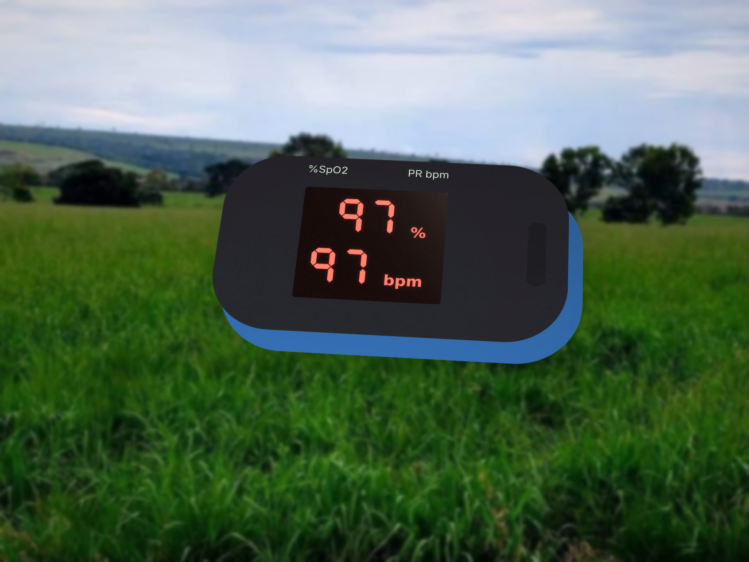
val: 97 (bpm)
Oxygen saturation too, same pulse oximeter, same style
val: 97 (%)
